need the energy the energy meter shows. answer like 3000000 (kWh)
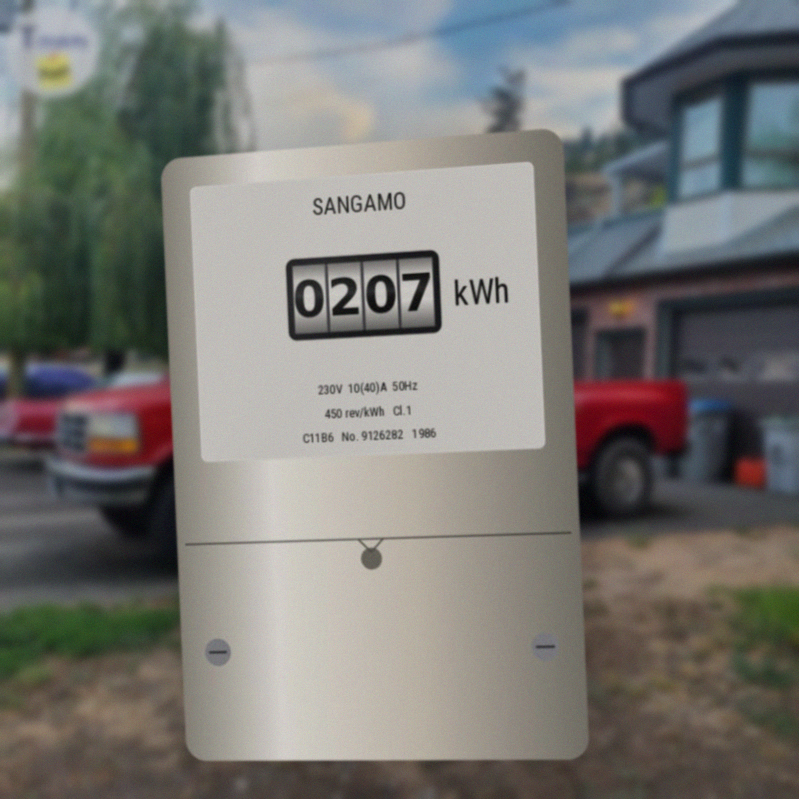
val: 207 (kWh)
